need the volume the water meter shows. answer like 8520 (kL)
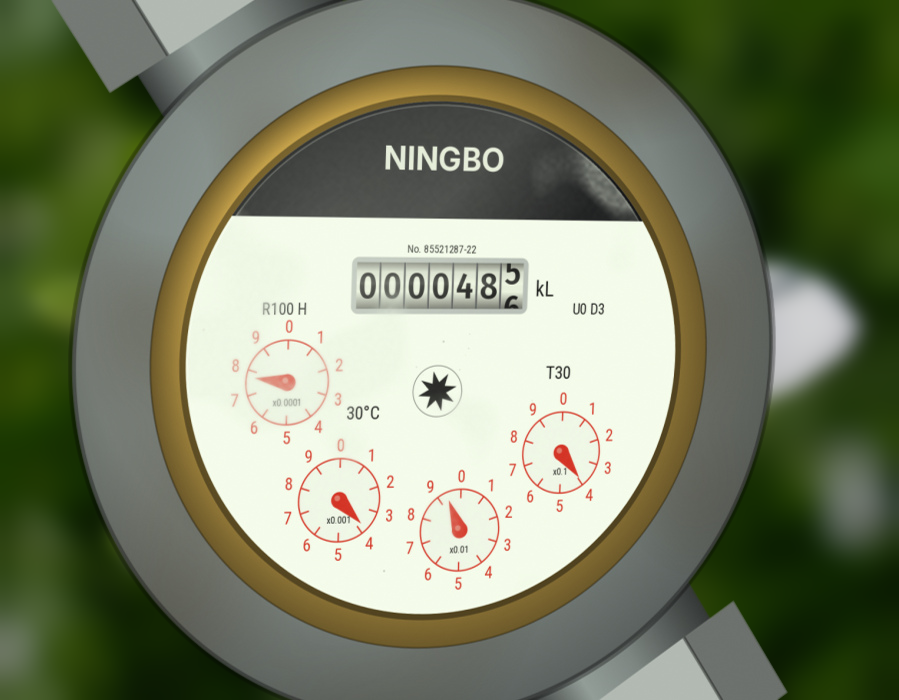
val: 485.3937 (kL)
